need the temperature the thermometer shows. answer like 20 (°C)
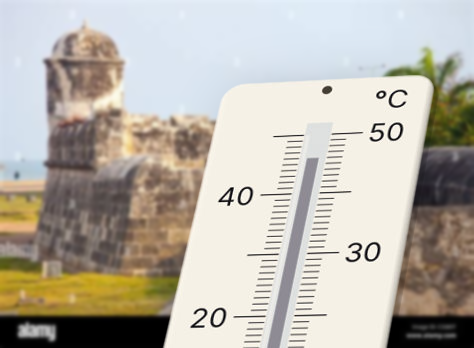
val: 46 (°C)
